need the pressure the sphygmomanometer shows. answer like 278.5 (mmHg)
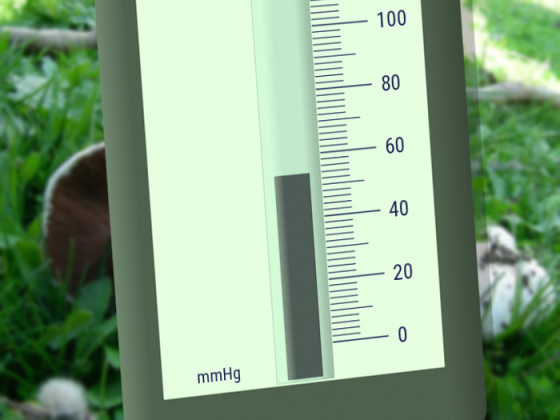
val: 54 (mmHg)
